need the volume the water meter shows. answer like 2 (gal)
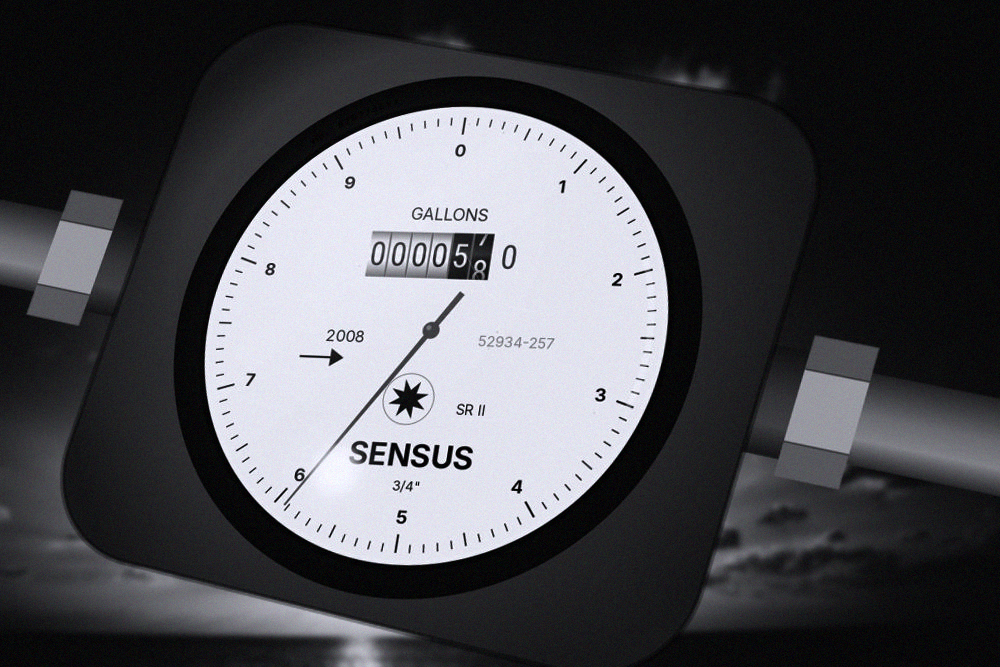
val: 575.9 (gal)
